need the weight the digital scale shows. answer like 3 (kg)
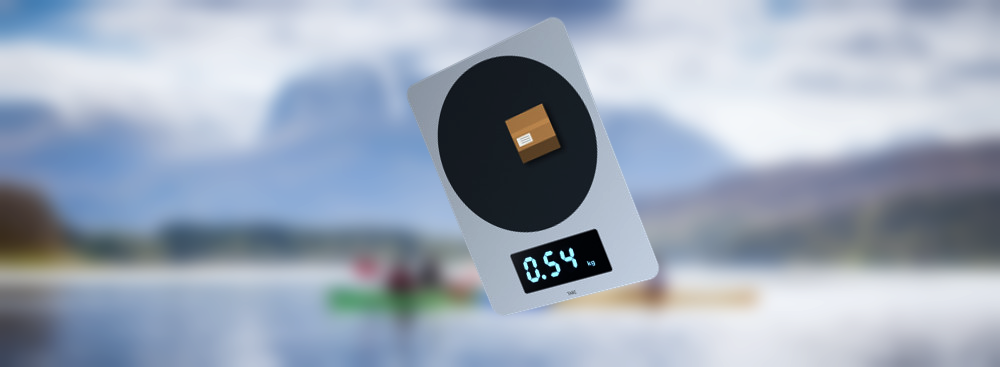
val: 0.54 (kg)
